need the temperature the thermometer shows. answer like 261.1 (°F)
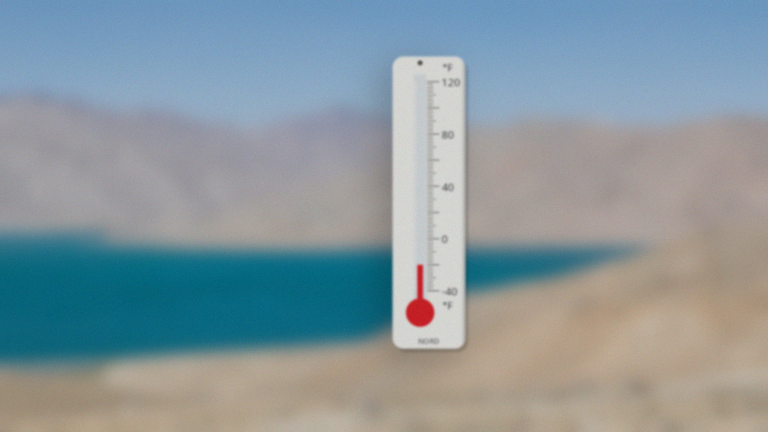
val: -20 (°F)
